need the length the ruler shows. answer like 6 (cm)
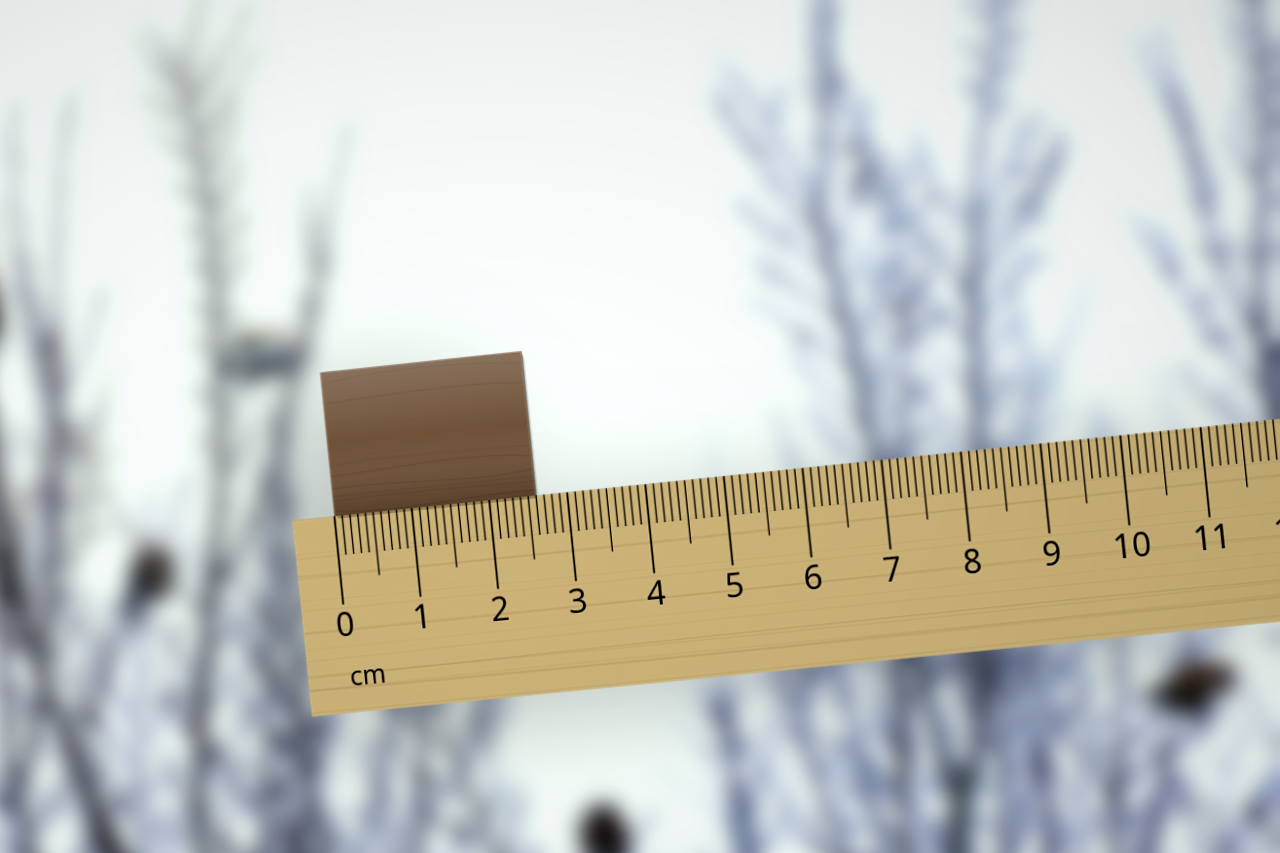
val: 2.6 (cm)
